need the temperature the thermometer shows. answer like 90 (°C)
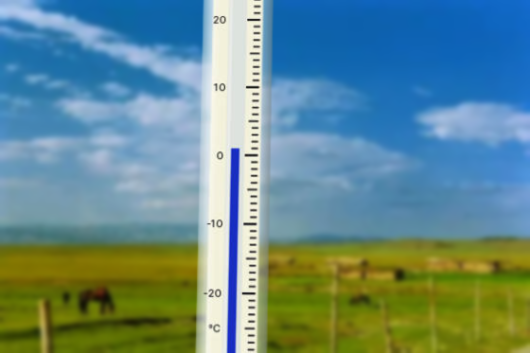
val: 1 (°C)
